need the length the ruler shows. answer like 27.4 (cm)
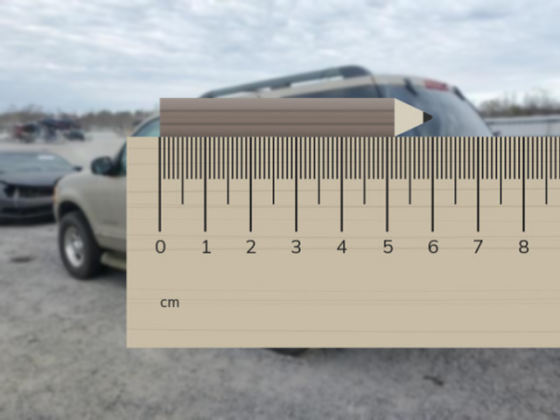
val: 6 (cm)
